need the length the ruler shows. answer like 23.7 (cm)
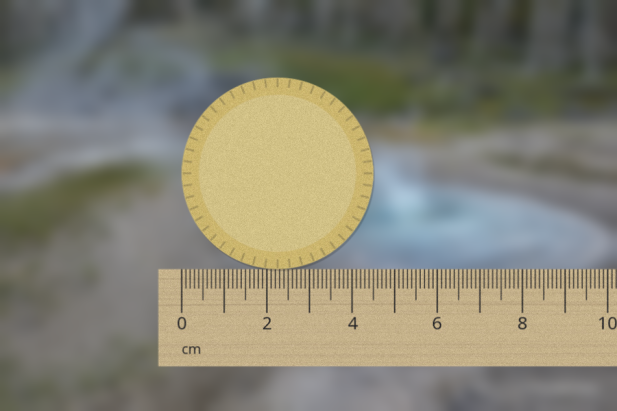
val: 4.5 (cm)
